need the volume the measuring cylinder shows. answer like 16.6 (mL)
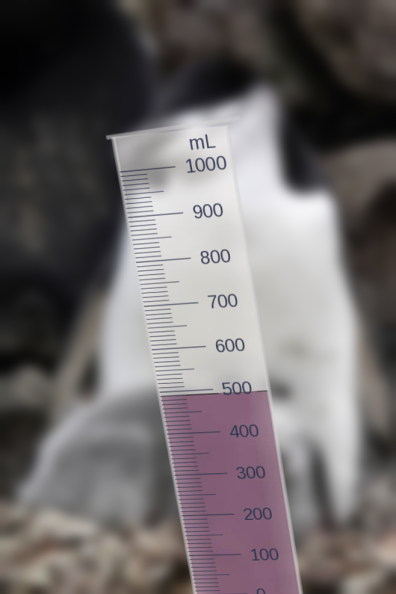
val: 490 (mL)
